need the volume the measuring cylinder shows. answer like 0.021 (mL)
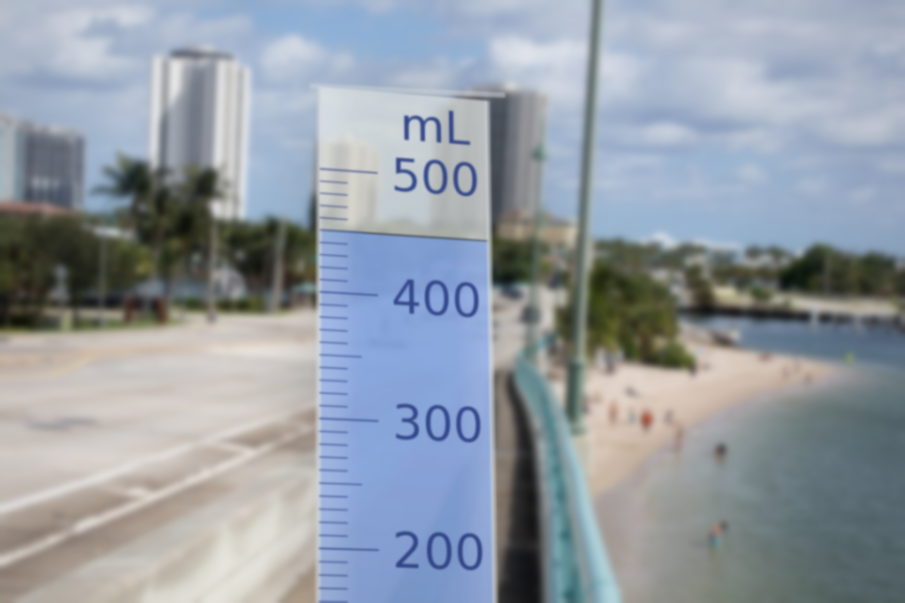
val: 450 (mL)
